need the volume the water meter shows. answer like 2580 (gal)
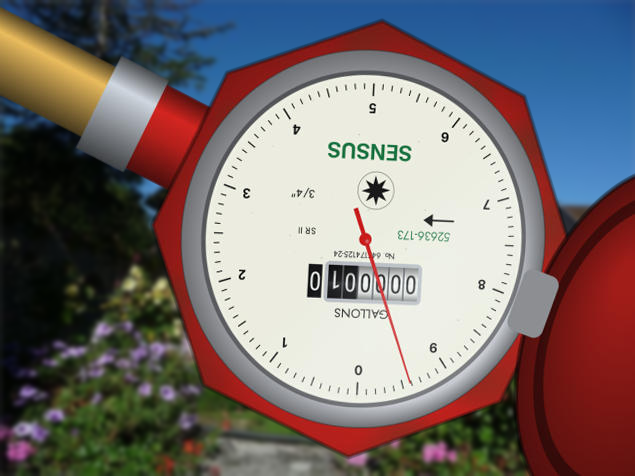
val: 9.4 (gal)
